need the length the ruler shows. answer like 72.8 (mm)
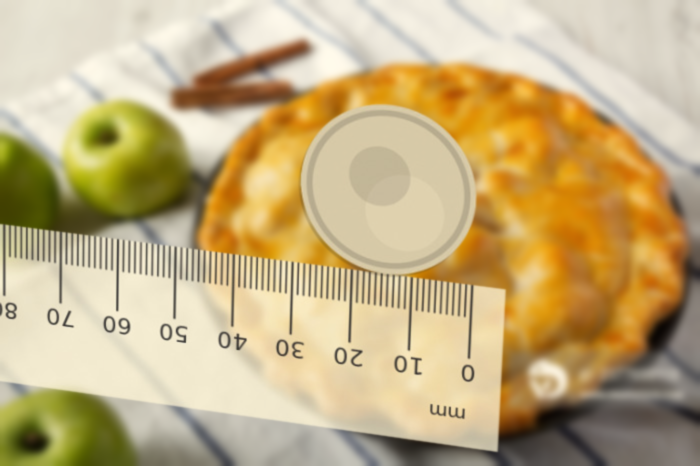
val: 29 (mm)
